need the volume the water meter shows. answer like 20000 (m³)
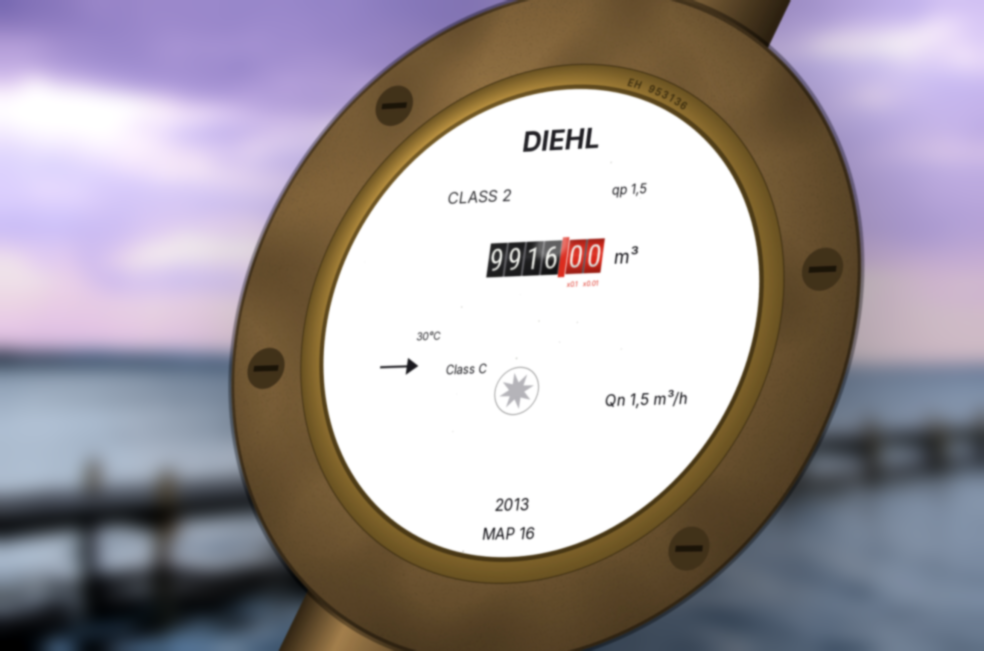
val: 9916.00 (m³)
